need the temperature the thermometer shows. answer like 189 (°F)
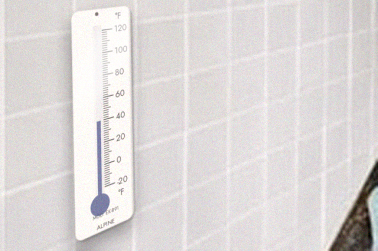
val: 40 (°F)
